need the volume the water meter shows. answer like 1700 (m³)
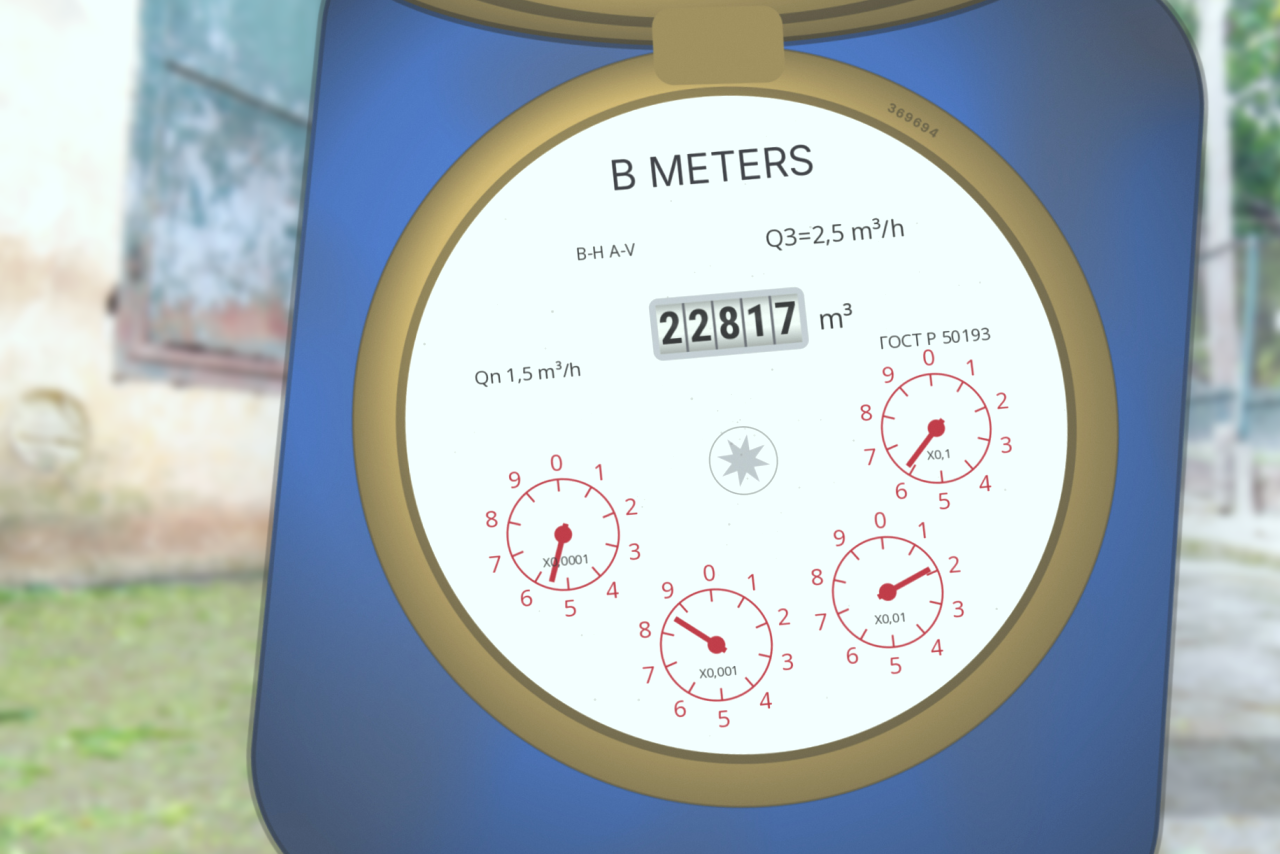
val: 22817.6185 (m³)
